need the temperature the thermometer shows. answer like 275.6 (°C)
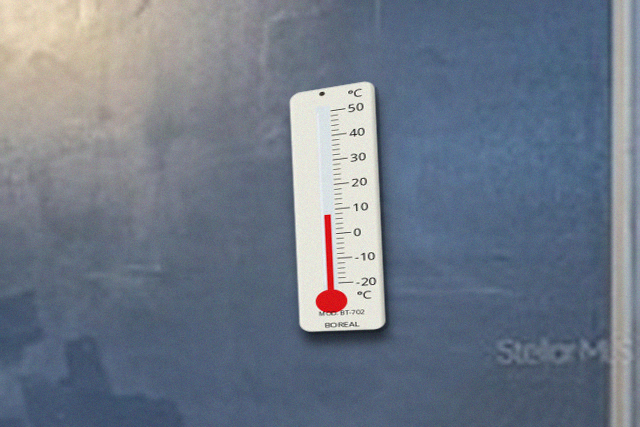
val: 8 (°C)
